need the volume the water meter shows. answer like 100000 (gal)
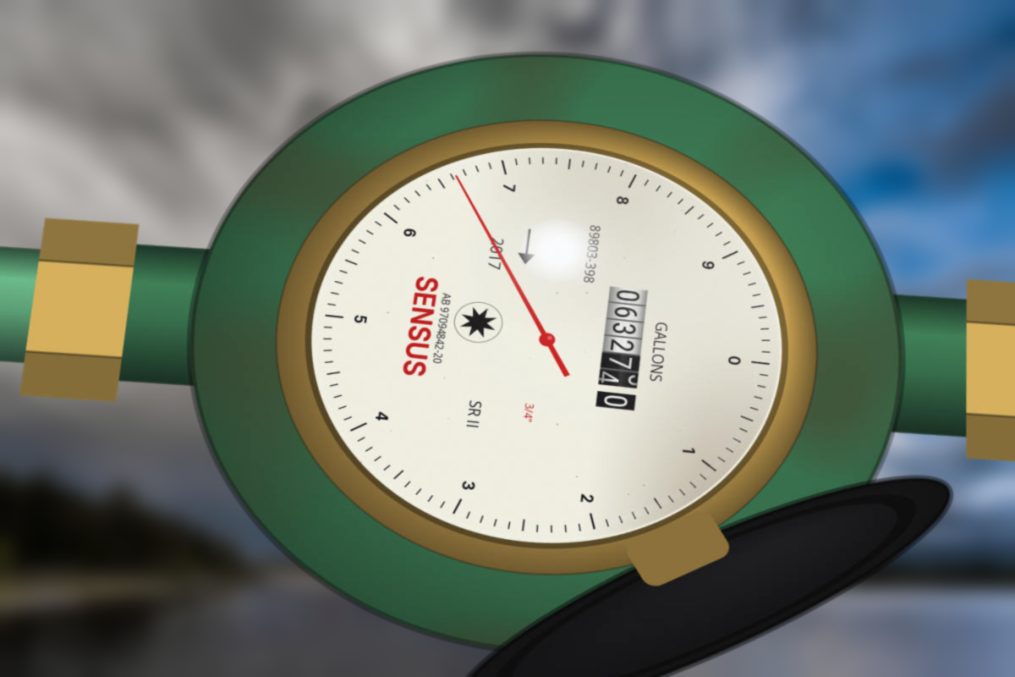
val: 632736.6 (gal)
